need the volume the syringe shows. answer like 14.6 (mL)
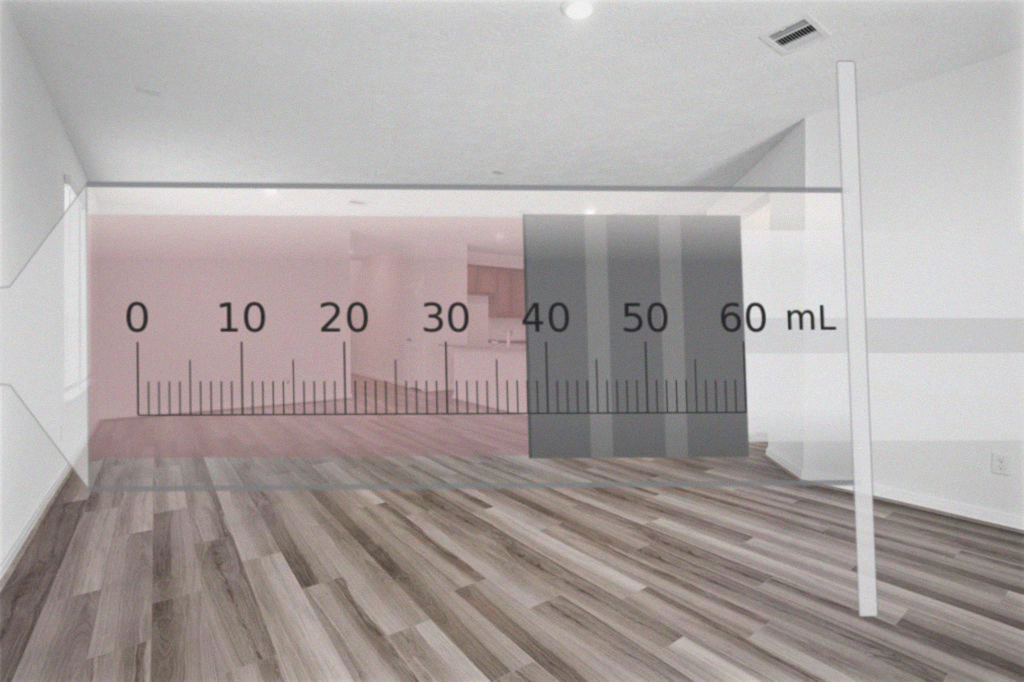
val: 38 (mL)
